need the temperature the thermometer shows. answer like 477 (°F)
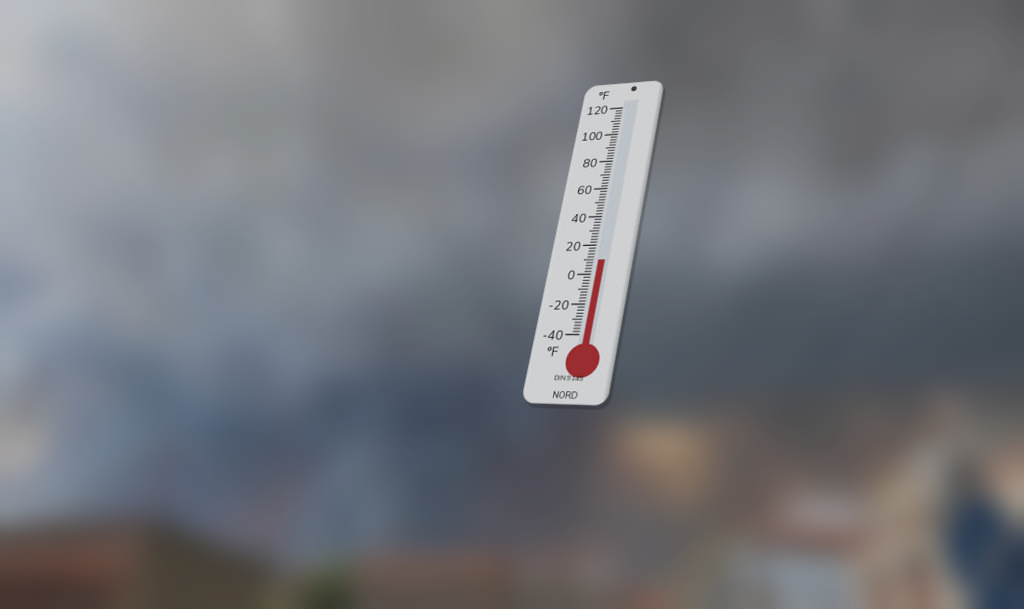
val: 10 (°F)
